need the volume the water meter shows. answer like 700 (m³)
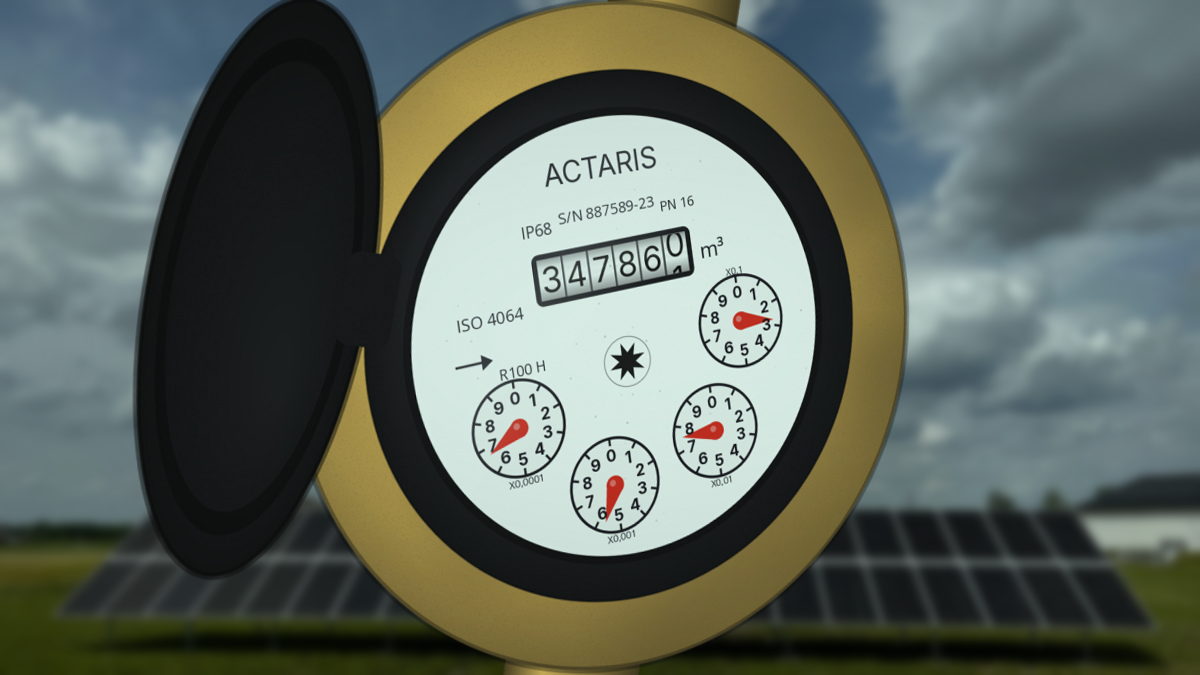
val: 347860.2756 (m³)
